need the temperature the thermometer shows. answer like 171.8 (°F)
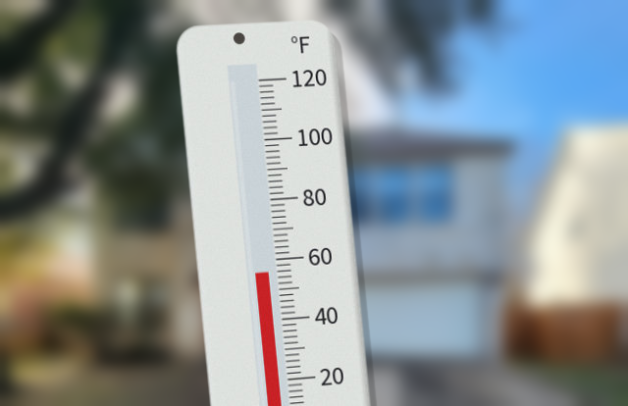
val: 56 (°F)
